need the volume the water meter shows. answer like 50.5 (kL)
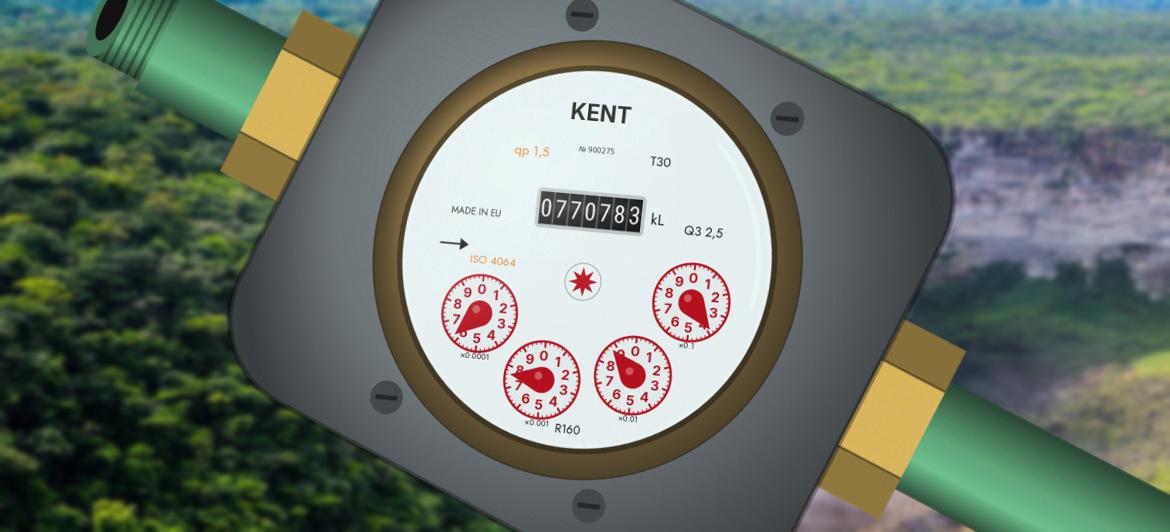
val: 770783.3876 (kL)
